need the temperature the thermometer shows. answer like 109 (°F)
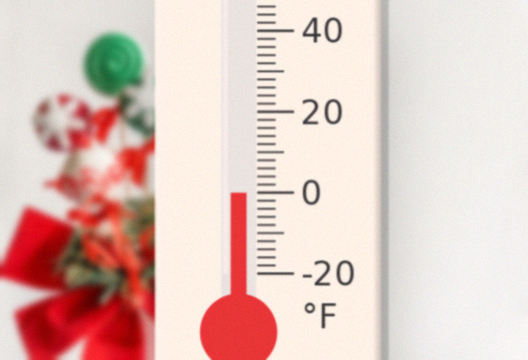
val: 0 (°F)
